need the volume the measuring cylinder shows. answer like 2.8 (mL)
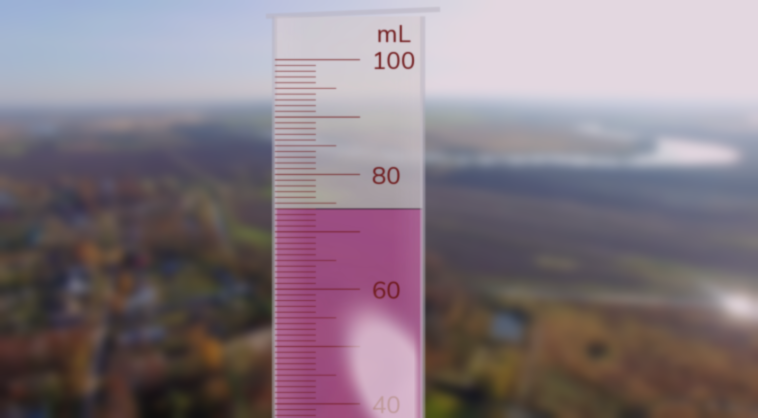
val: 74 (mL)
